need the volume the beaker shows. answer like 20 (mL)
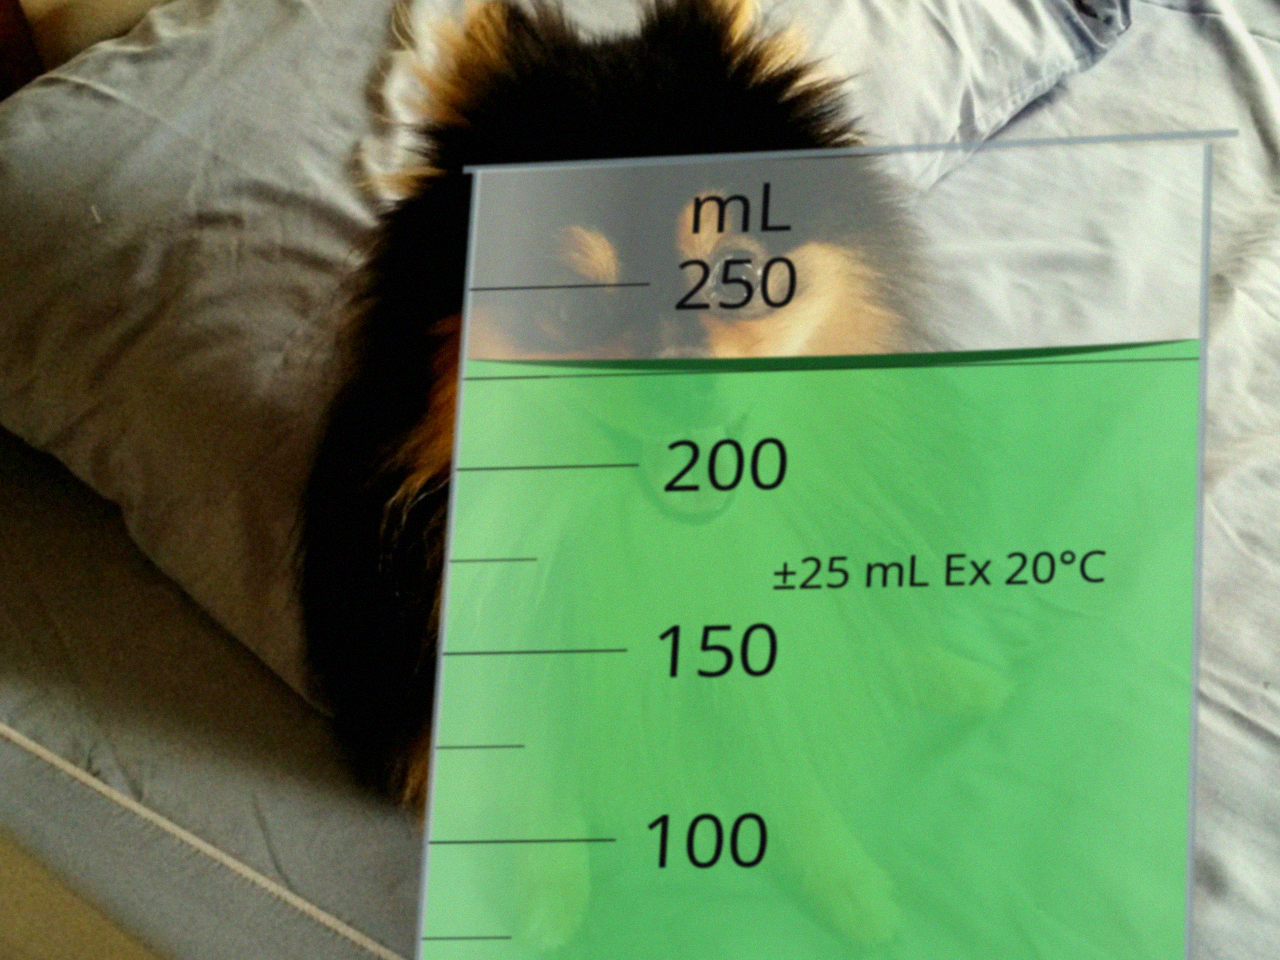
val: 225 (mL)
